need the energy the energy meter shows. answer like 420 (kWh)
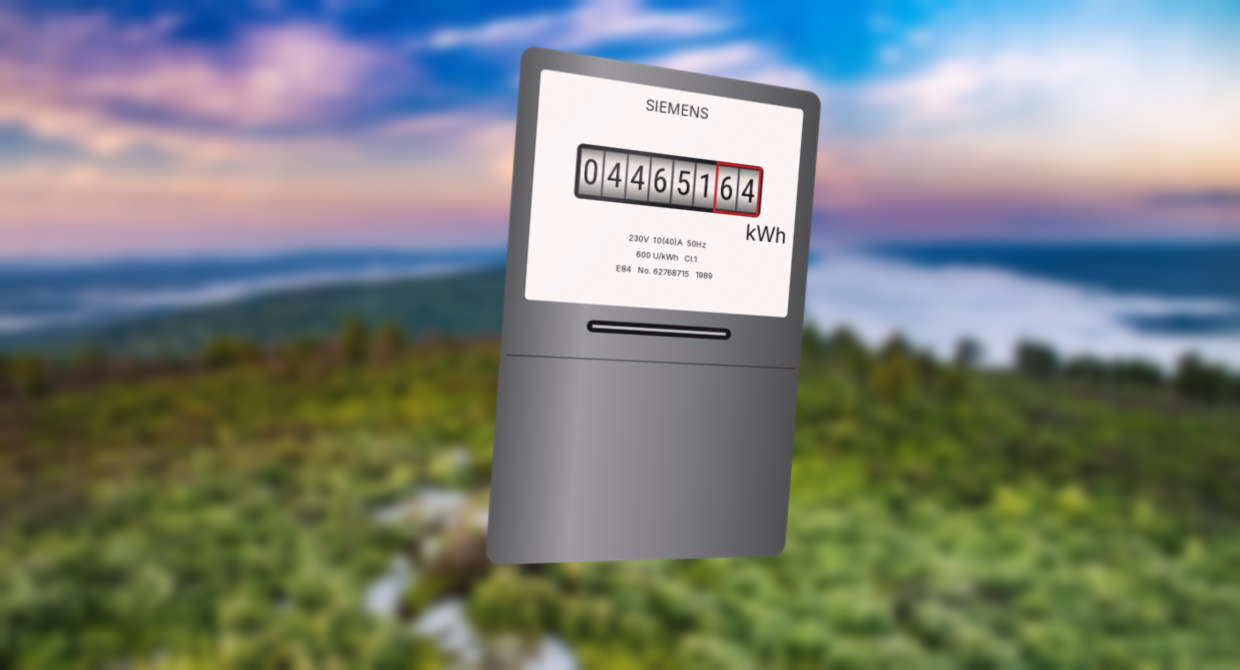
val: 44651.64 (kWh)
